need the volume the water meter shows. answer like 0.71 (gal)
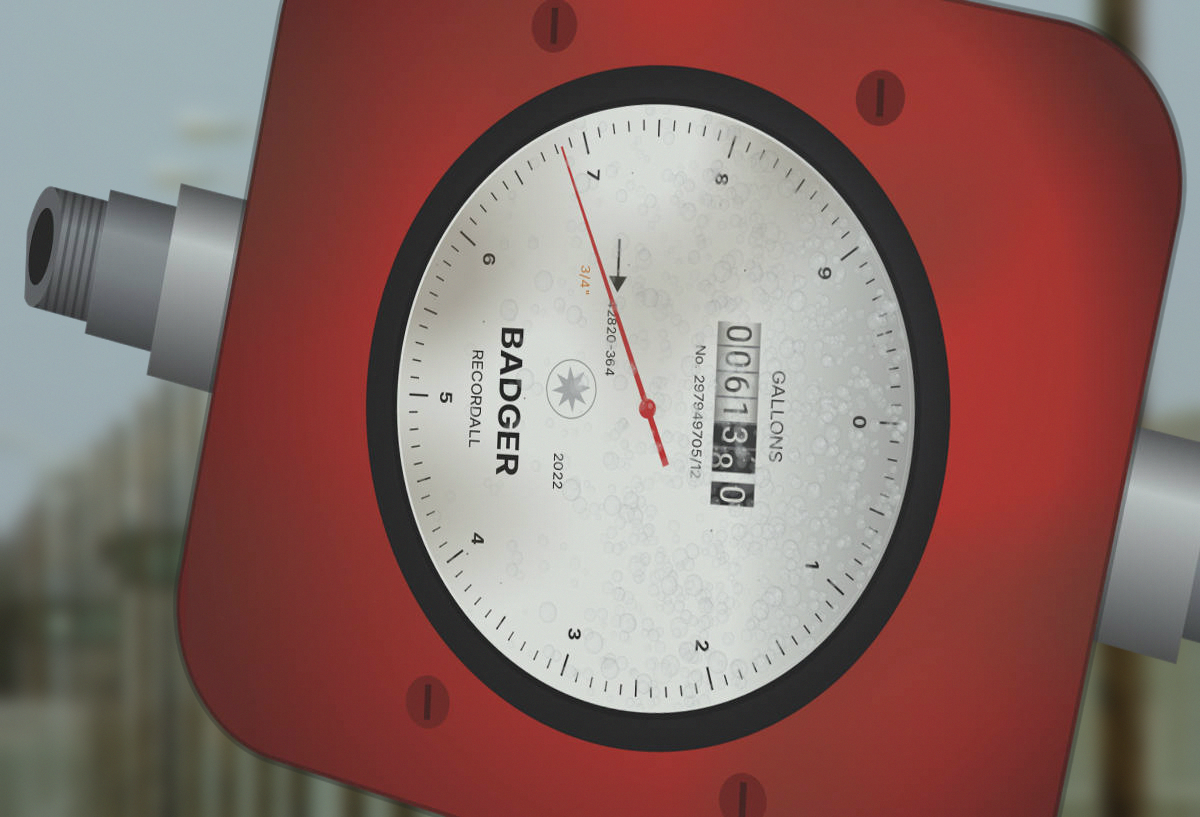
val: 61376.8 (gal)
